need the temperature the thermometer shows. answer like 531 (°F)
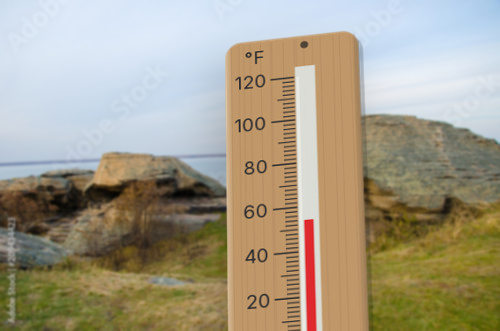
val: 54 (°F)
